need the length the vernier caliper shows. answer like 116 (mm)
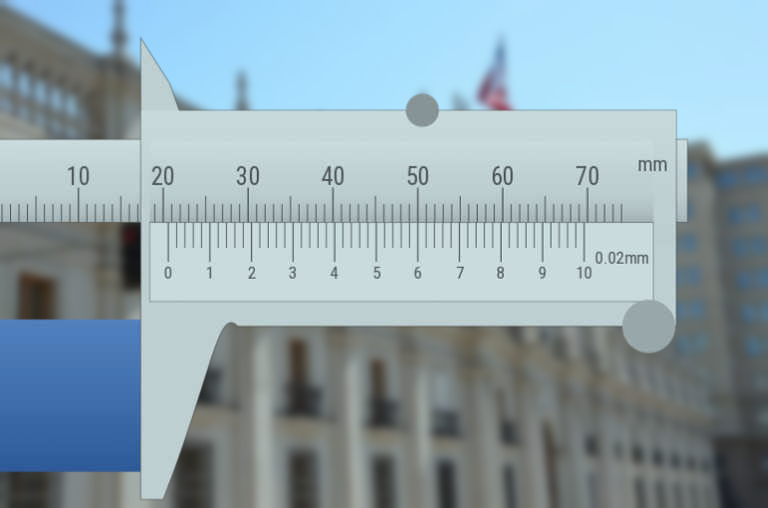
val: 20.6 (mm)
